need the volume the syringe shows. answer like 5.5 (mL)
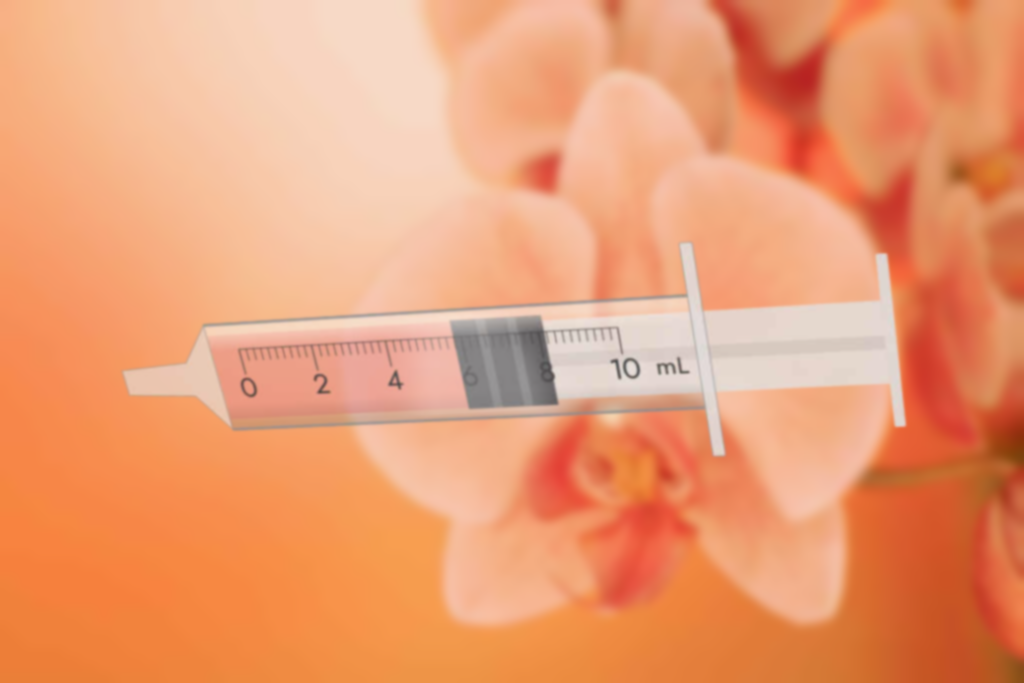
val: 5.8 (mL)
